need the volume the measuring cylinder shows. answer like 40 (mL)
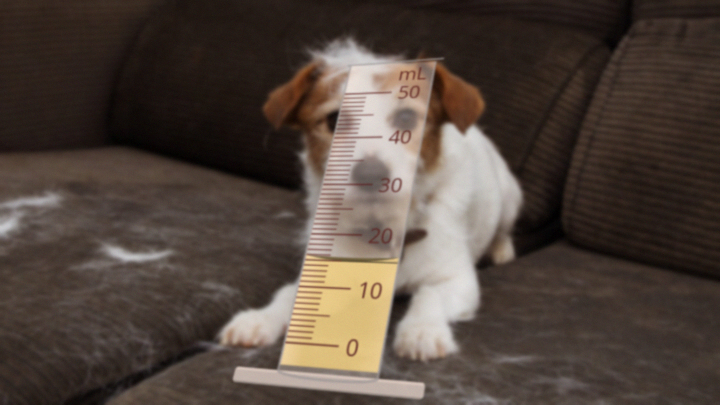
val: 15 (mL)
